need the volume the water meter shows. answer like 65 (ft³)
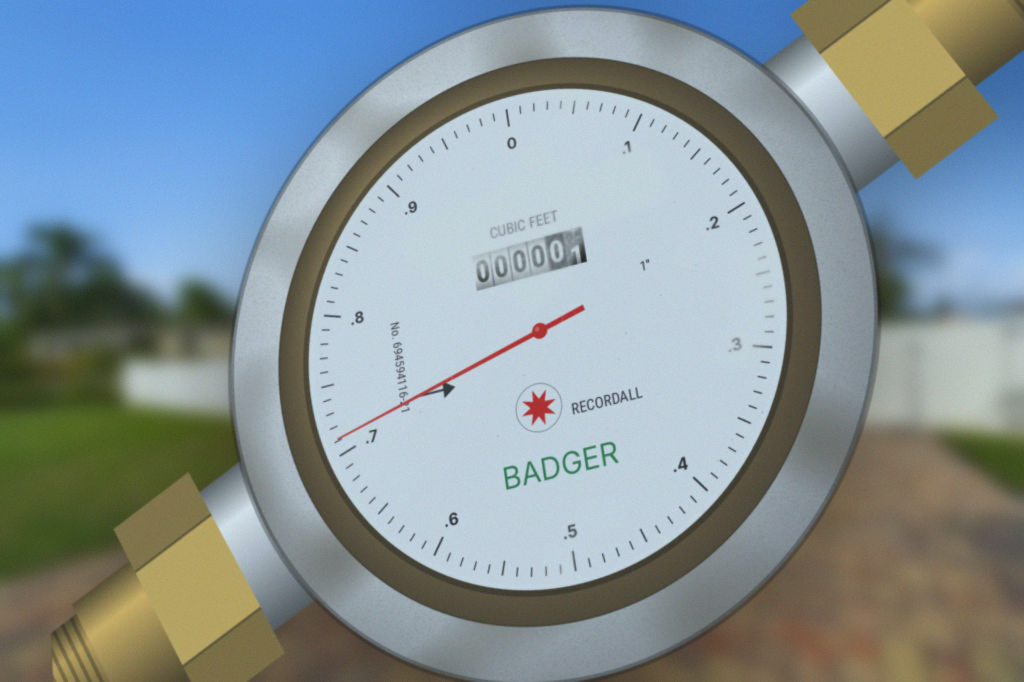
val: 0.71 (ft³)
